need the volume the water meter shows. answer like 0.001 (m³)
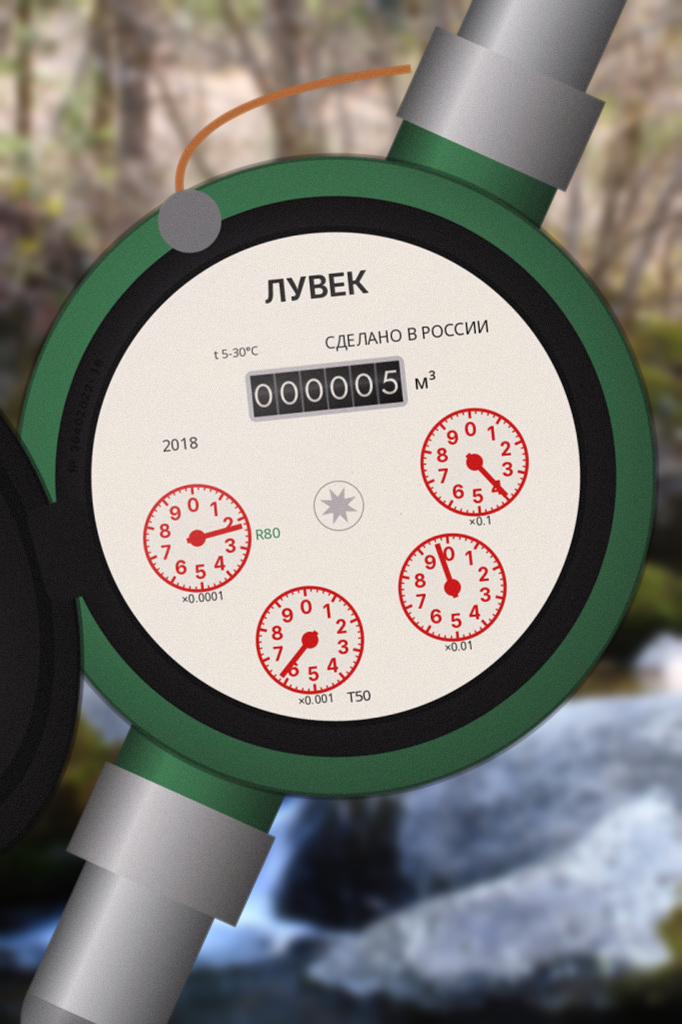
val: 5.3962 (m³)
